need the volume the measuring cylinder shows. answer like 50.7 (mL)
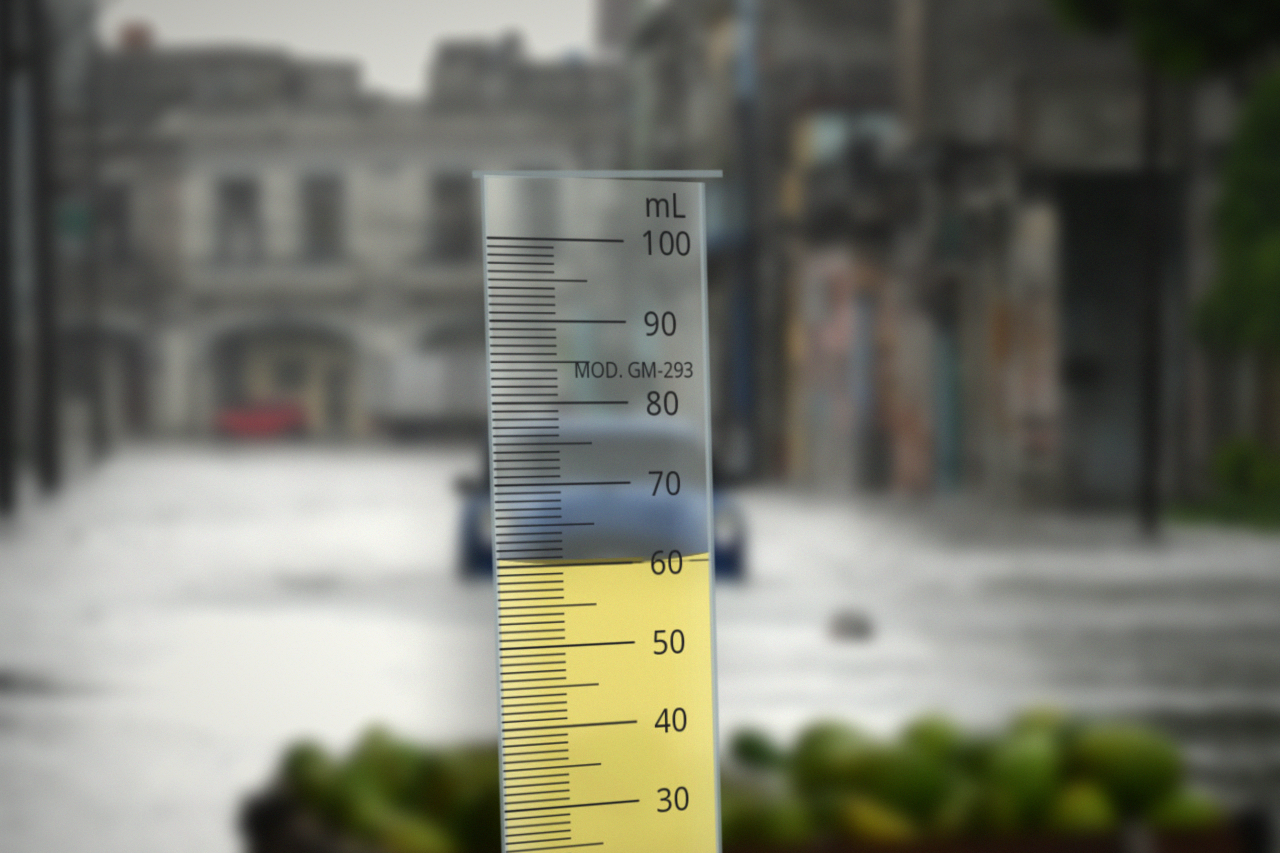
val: 60 (mL)
